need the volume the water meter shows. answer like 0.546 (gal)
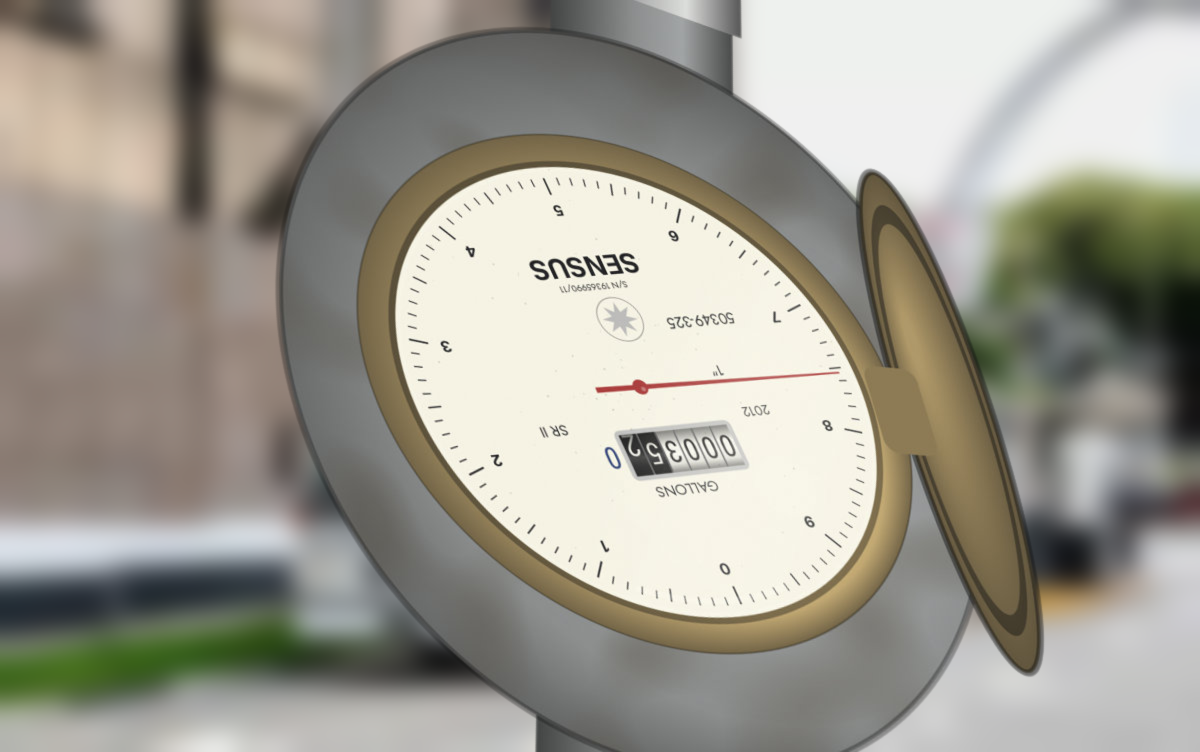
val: 3517.5 (gal)
